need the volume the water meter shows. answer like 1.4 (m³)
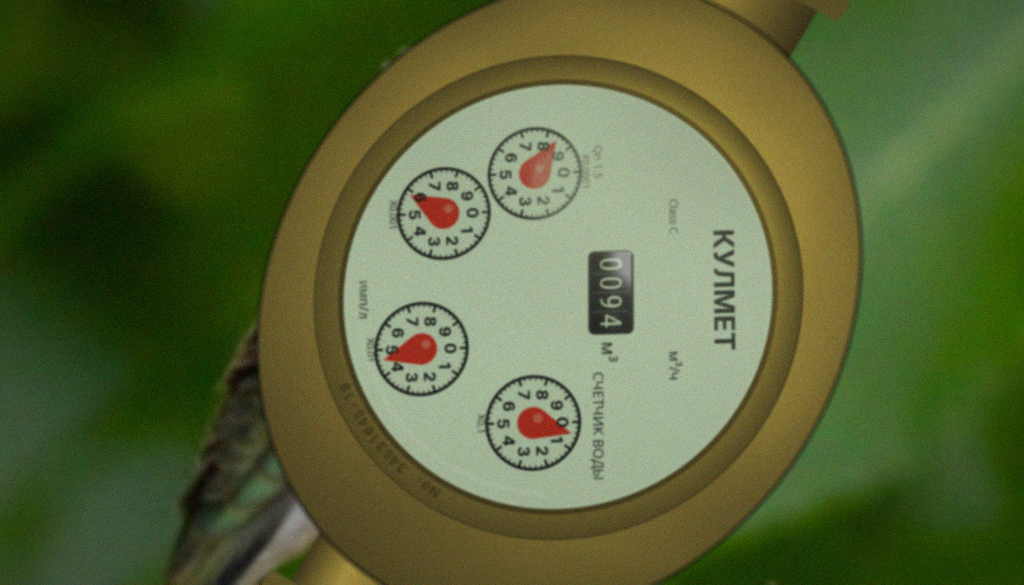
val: 94.0458 (m³)
